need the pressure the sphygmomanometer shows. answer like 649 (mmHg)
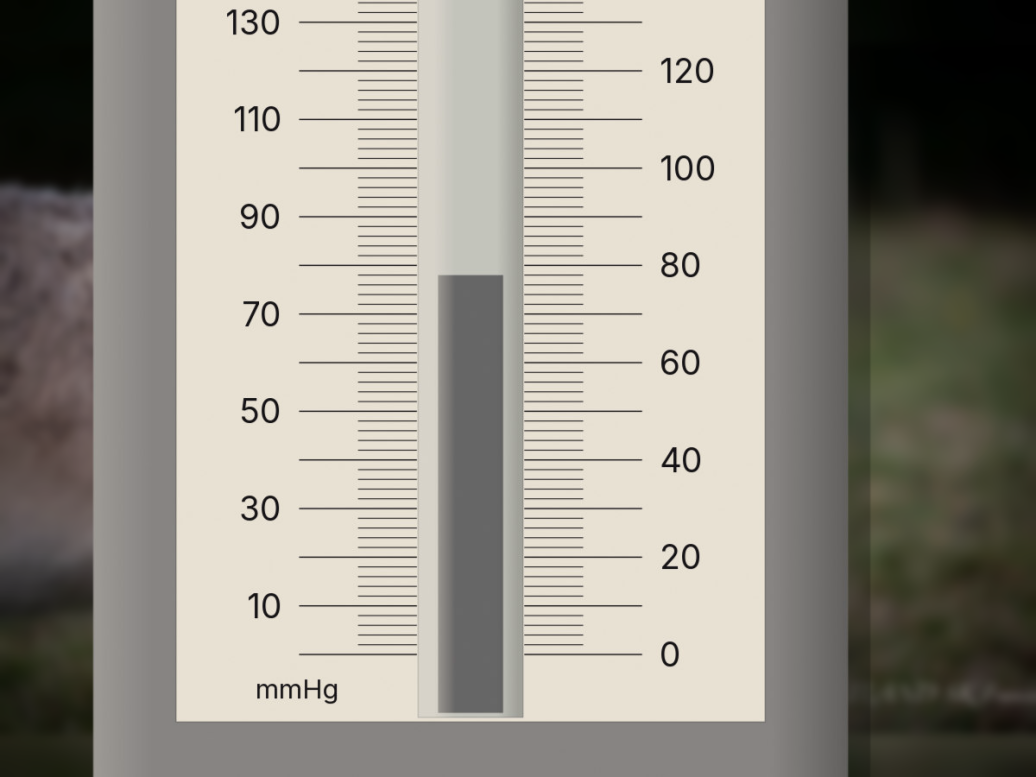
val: 78 (mmHg)
